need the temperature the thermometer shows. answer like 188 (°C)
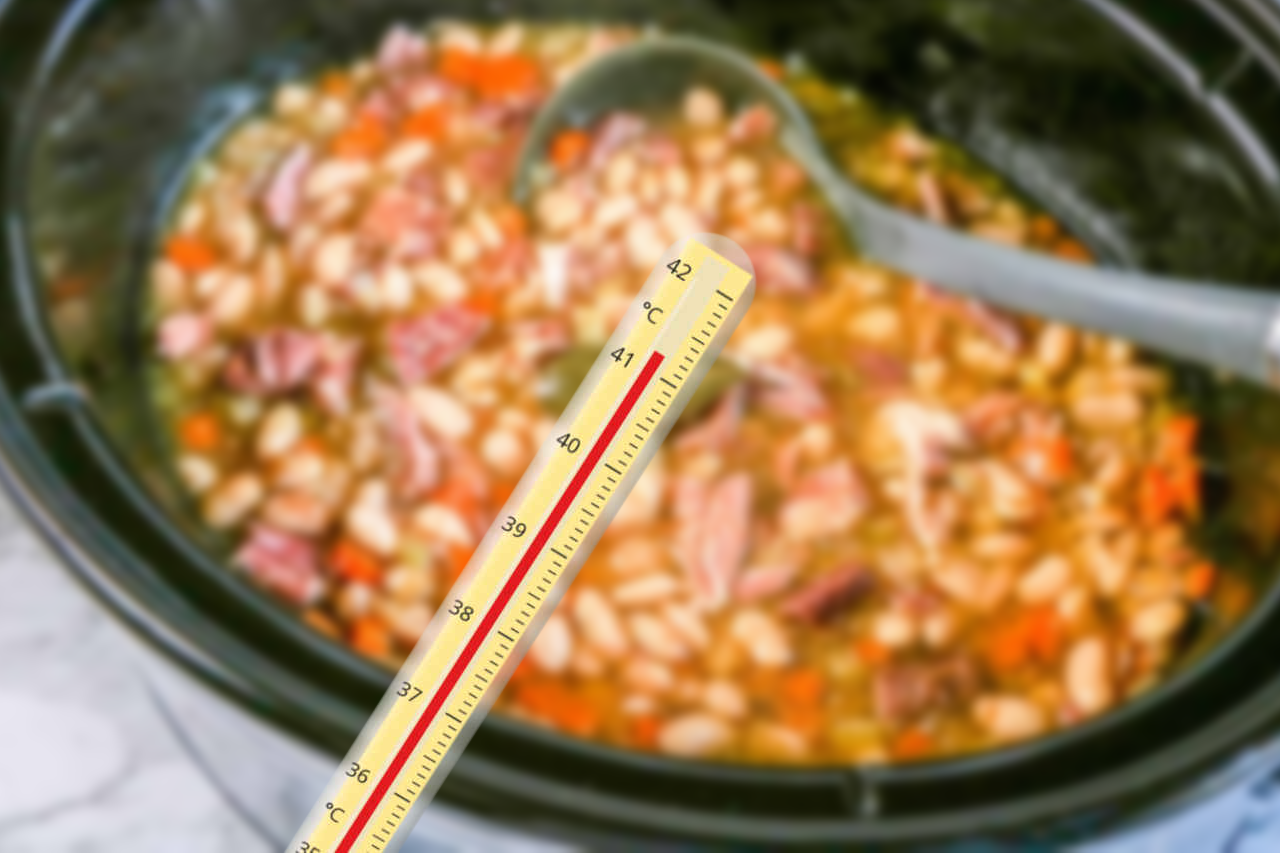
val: 41.2 (°C)
